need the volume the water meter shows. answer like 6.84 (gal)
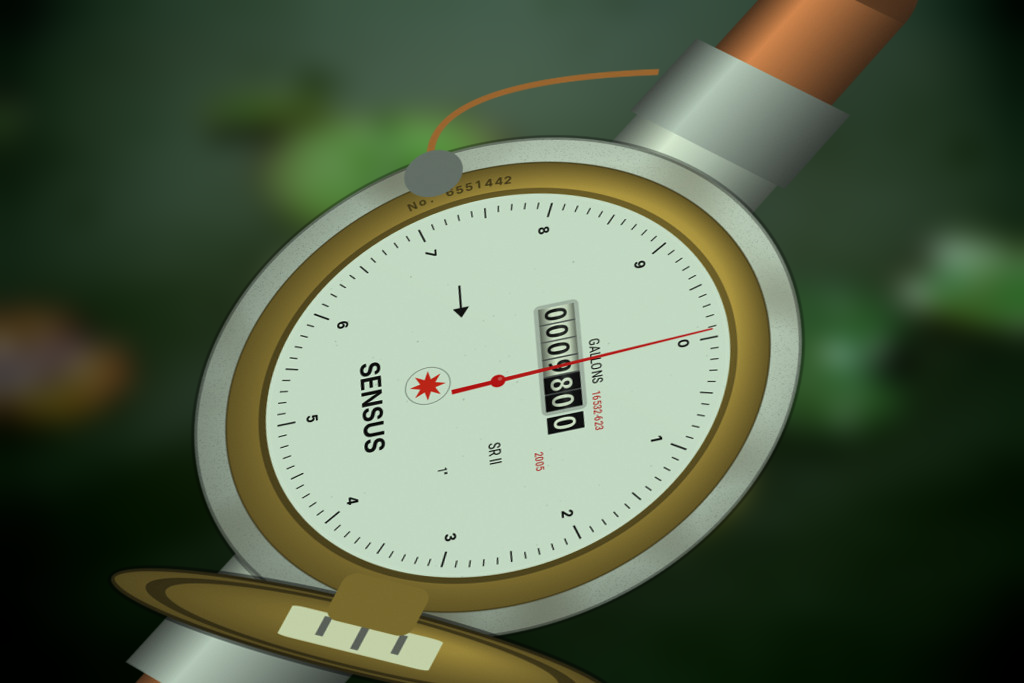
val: 9799.9 (gal)
